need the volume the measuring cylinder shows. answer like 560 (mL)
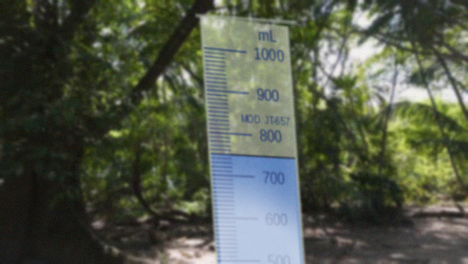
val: 750 (mL)
